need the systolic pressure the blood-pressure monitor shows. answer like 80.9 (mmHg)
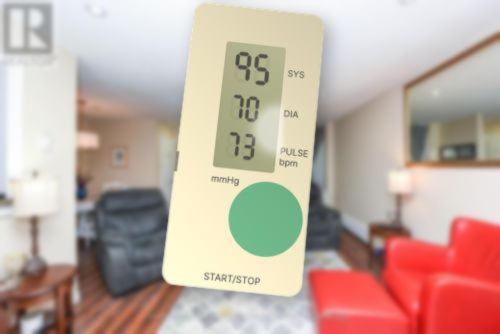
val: 95 (mmHg)
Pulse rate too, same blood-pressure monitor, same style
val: 73 (bpm)
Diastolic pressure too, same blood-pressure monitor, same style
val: 70 (mmHg)
